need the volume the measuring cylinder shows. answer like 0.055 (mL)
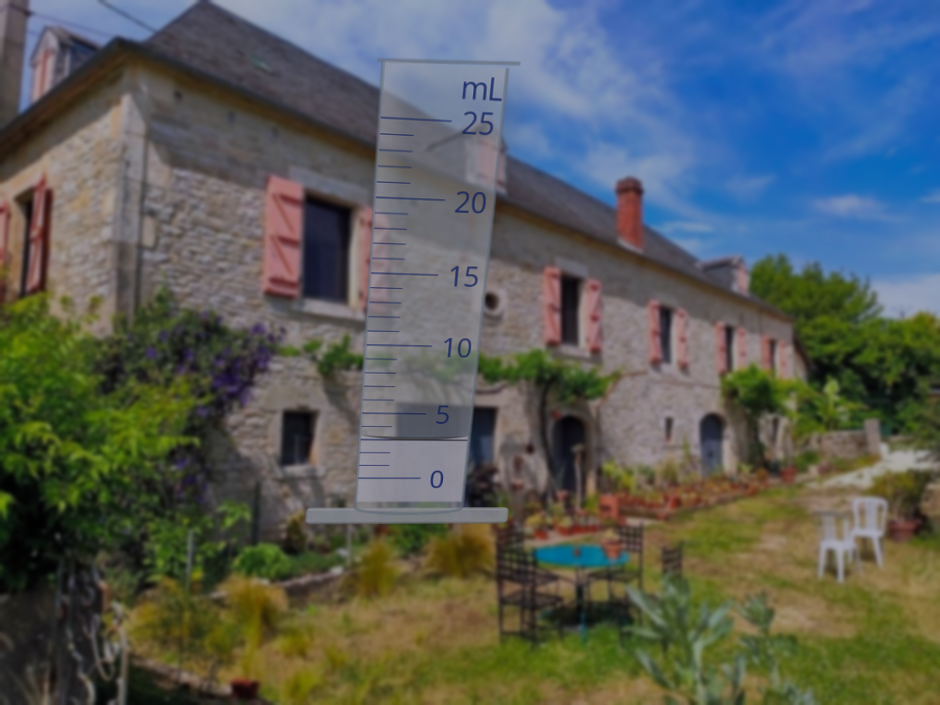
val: 3 (mL)
